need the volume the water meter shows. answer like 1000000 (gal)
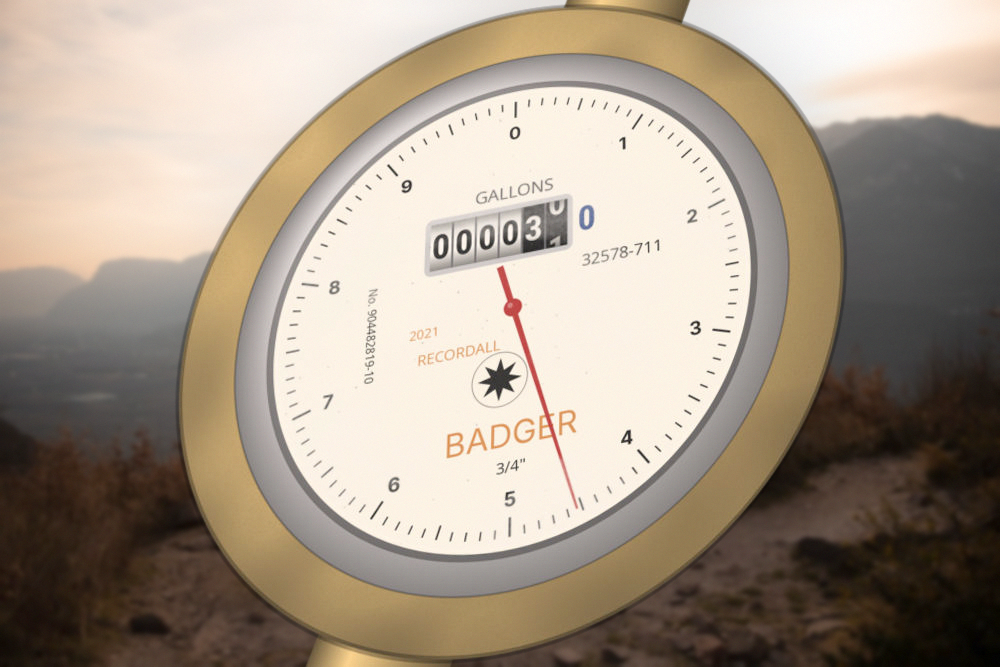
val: 304.5 (gal)
